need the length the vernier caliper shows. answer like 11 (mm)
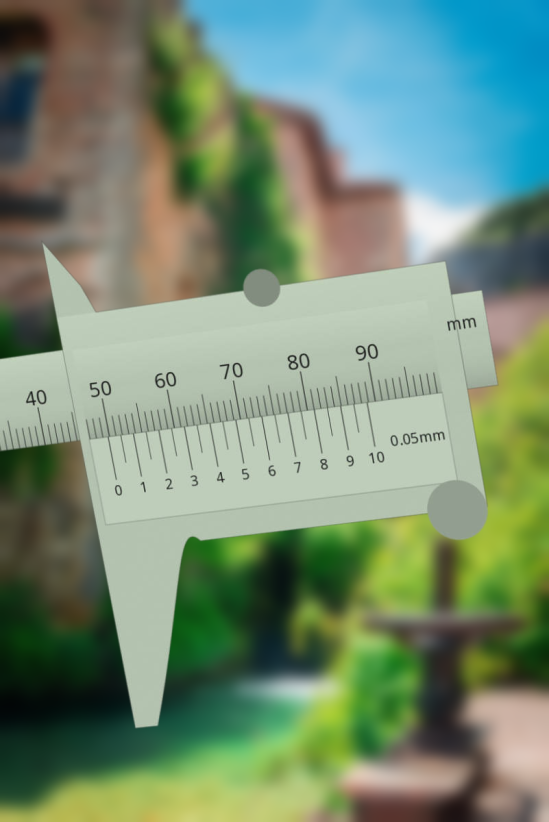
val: 49.8 (mm)
